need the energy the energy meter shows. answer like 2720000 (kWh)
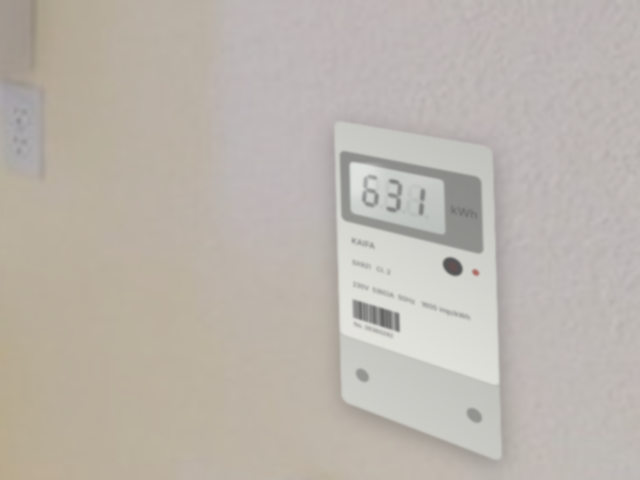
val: 631 (kWh)
